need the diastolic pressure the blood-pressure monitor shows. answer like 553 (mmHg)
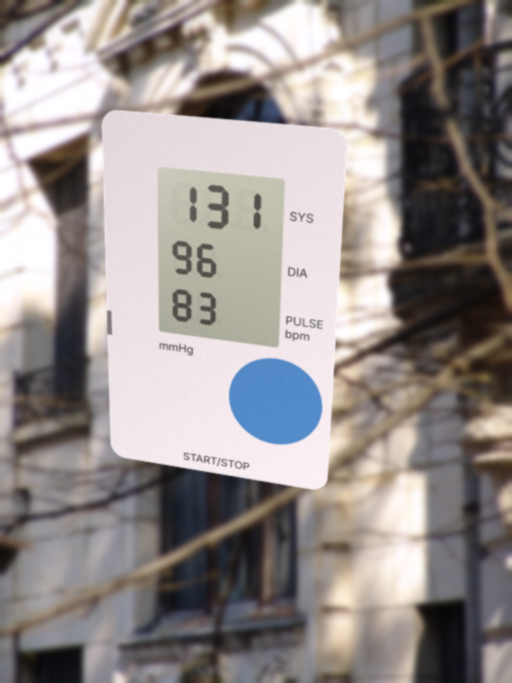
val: 96 (mmHg)
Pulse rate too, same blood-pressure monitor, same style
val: 83 (bpm)
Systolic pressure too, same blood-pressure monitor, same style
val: 131 (mmHg)
